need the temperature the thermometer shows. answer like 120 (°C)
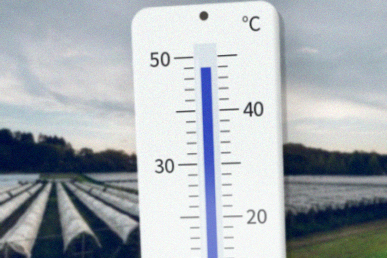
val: 48 (°C)
